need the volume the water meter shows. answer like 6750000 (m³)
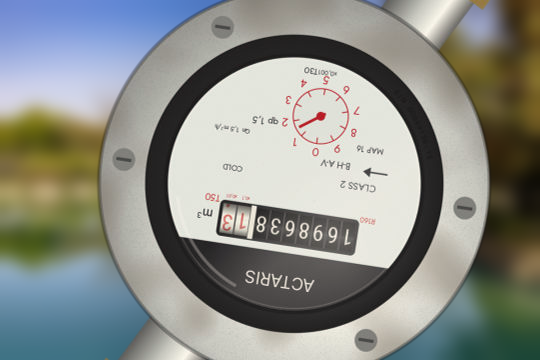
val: 1698638.131 (m³)
